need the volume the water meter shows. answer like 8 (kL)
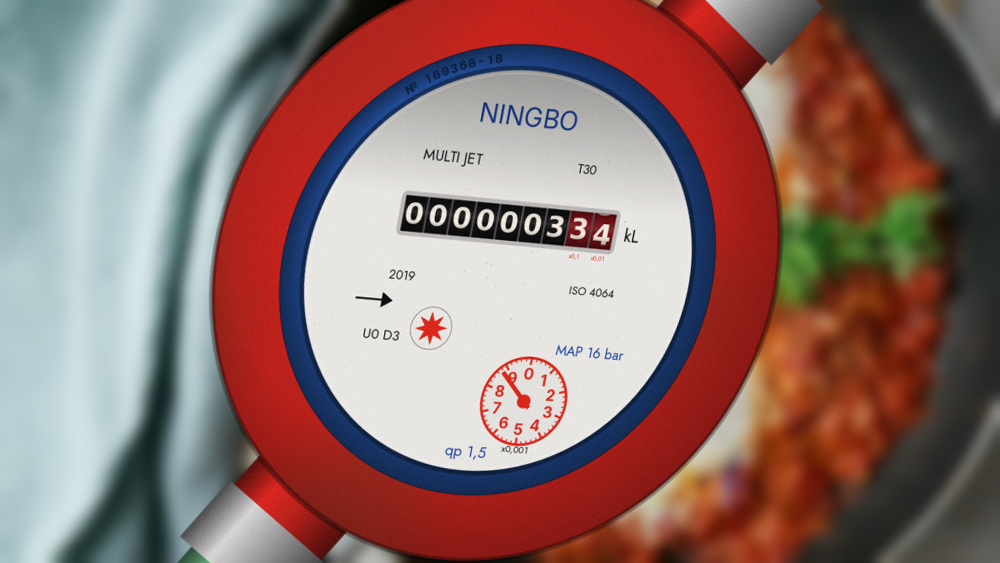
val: 3.338 (kL)
